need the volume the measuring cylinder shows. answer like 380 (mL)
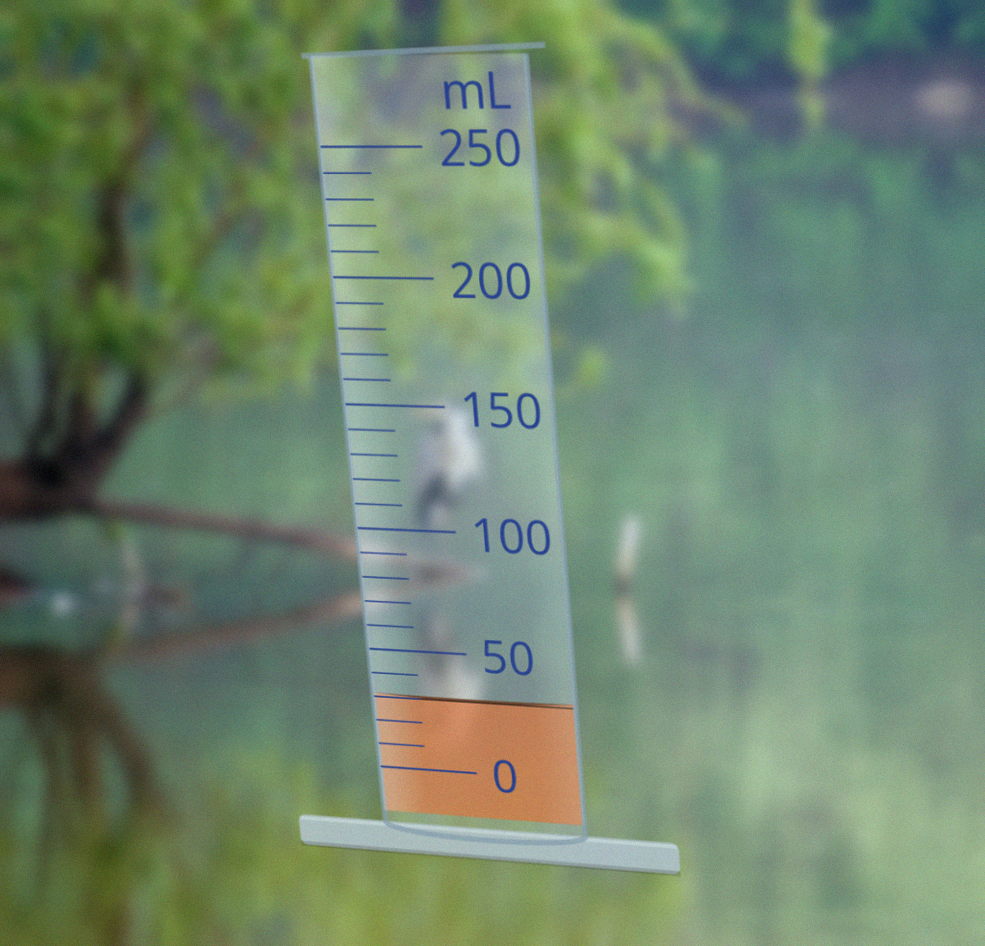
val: 30 (mL)
